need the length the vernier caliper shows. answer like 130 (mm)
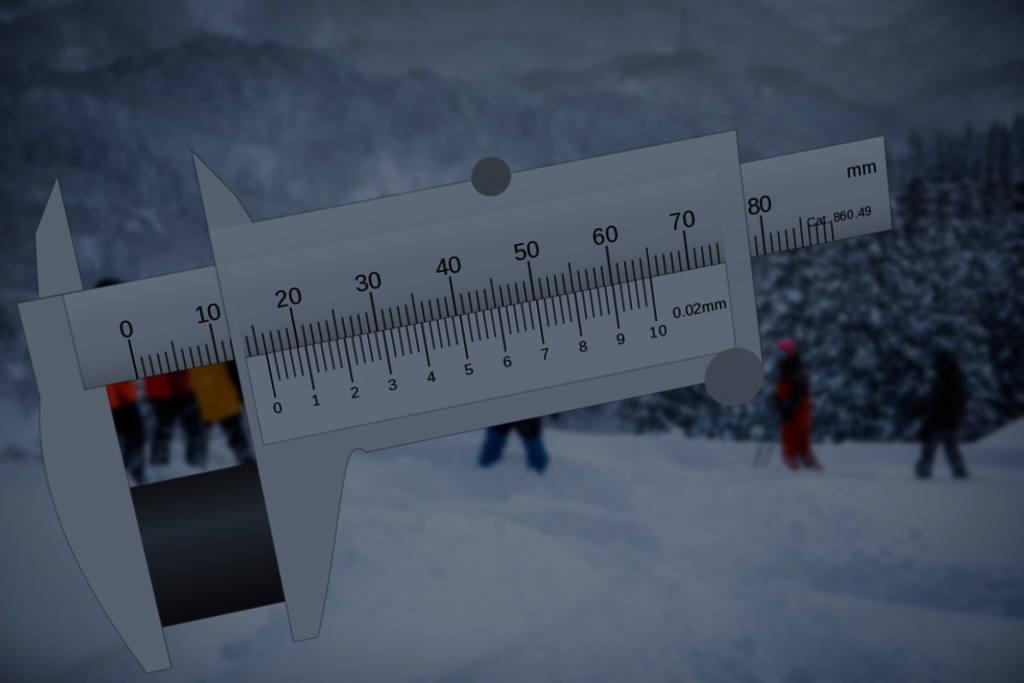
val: 16.0 (mm)
